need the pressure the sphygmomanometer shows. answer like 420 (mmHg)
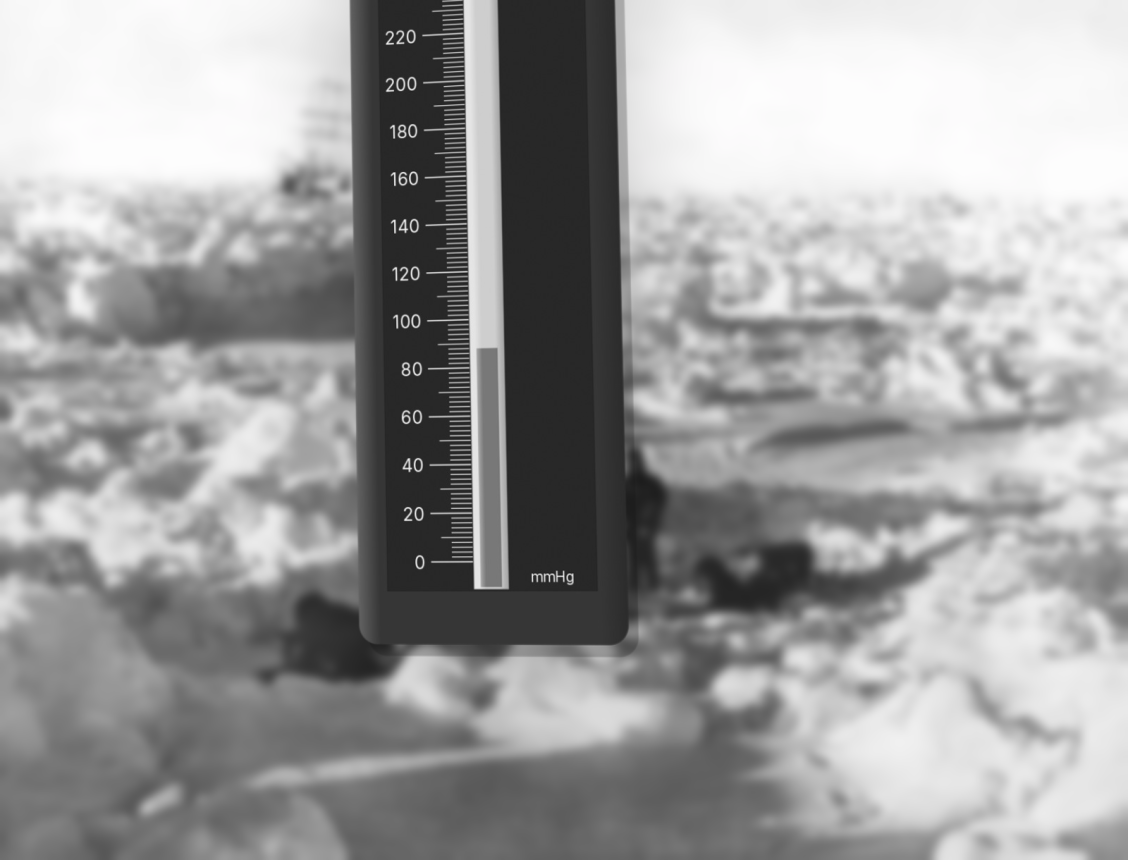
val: 88 (mmHg)
